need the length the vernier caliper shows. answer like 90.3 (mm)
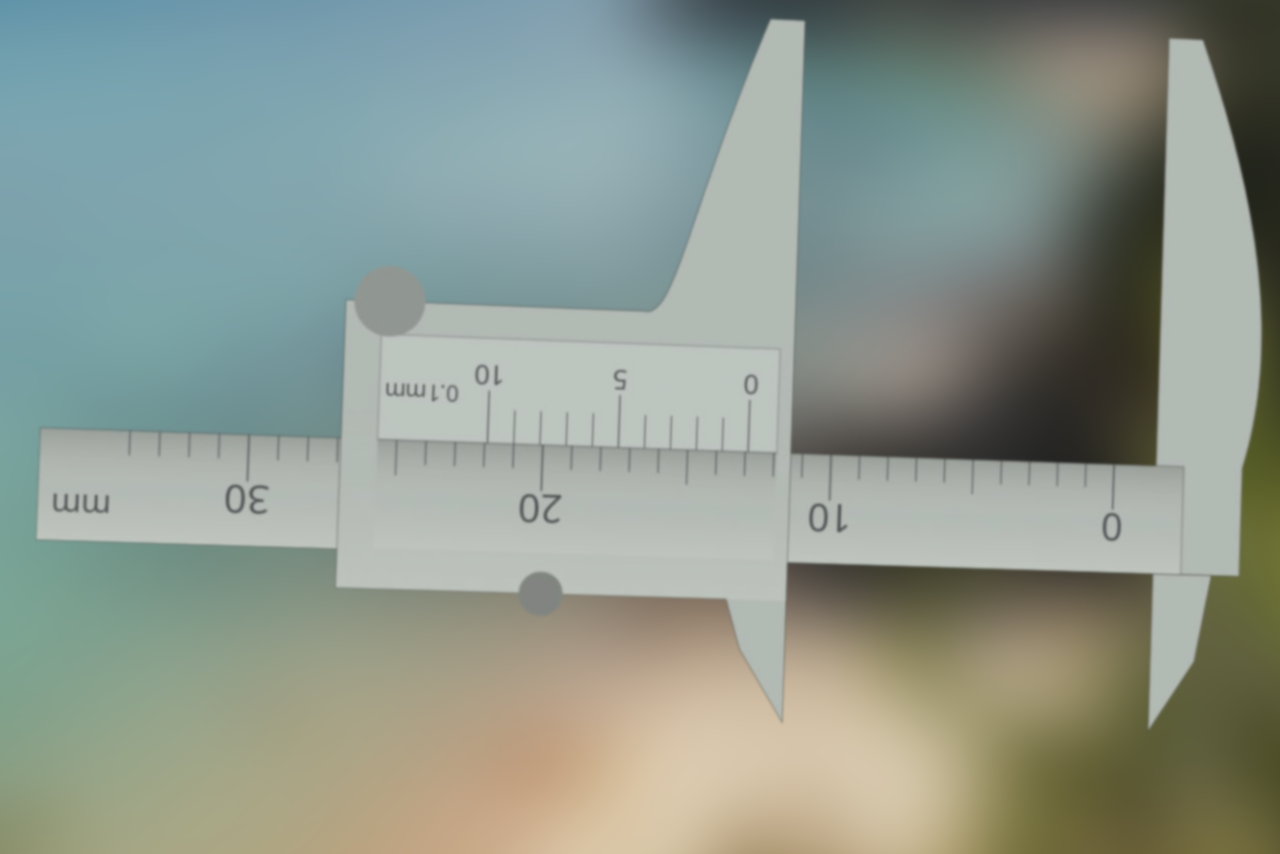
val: 12.9 (mm)
